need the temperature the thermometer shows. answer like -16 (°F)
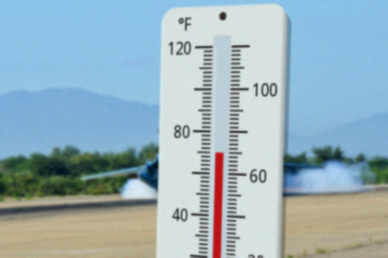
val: 70 (°F)
